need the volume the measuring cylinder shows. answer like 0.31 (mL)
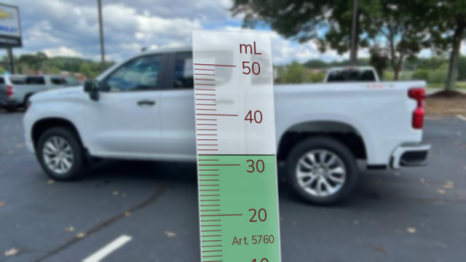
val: 32 (mL)
